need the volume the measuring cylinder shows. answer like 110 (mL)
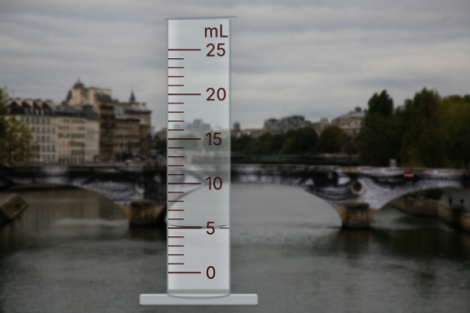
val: 5 (mL)
